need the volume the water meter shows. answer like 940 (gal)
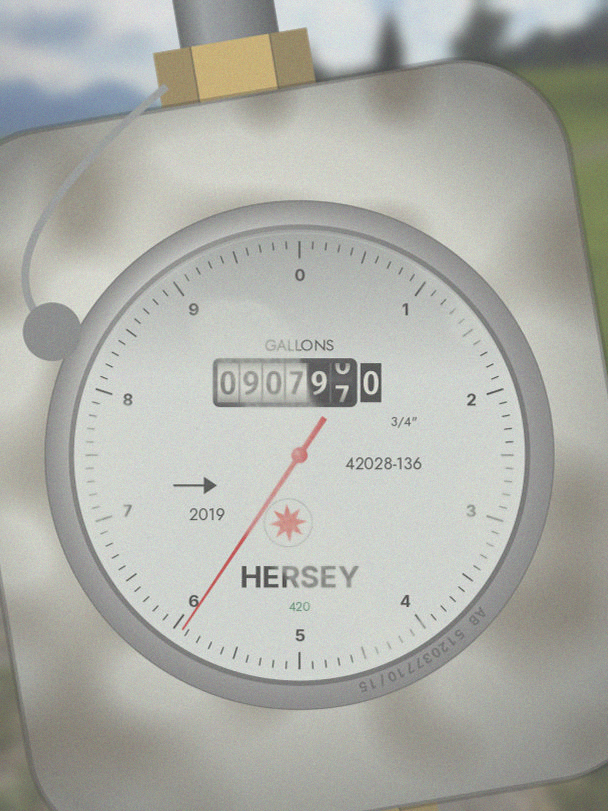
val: 907965.9 (gal)
